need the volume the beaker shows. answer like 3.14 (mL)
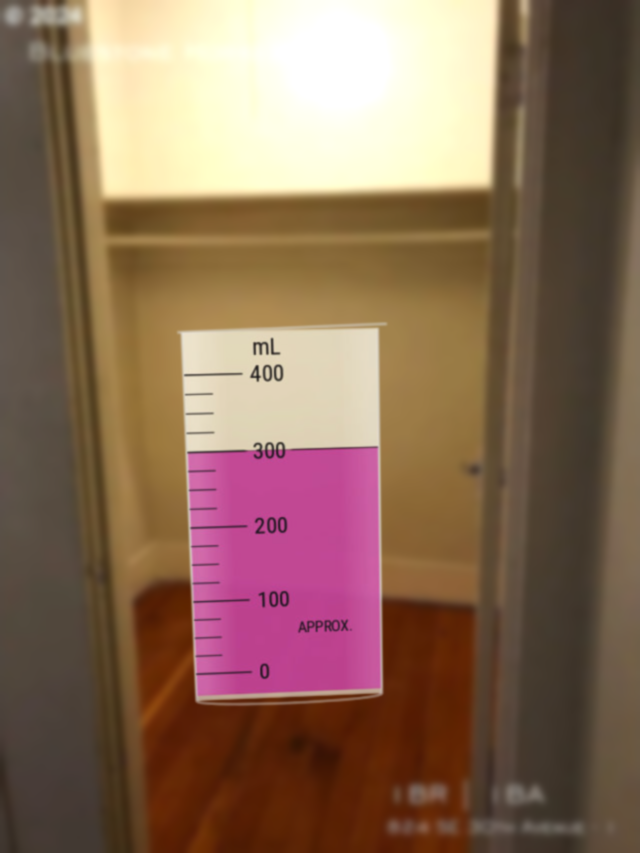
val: 300 (mL)
